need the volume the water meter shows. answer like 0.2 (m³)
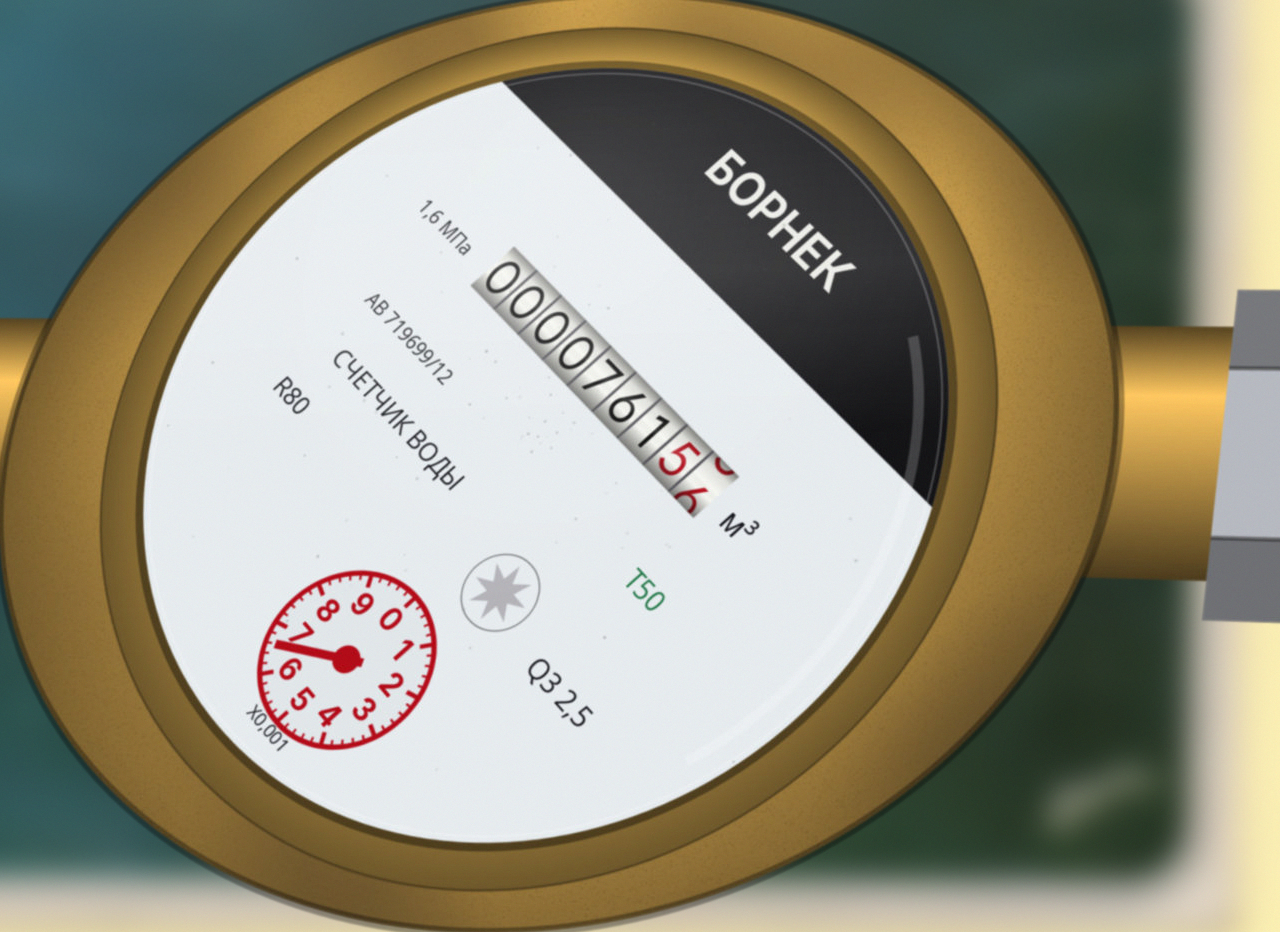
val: 761.556 (m³)
